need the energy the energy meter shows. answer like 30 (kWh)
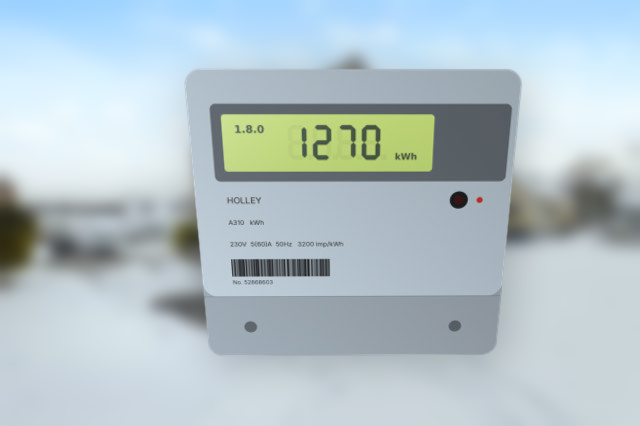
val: 1270 (kWh)
